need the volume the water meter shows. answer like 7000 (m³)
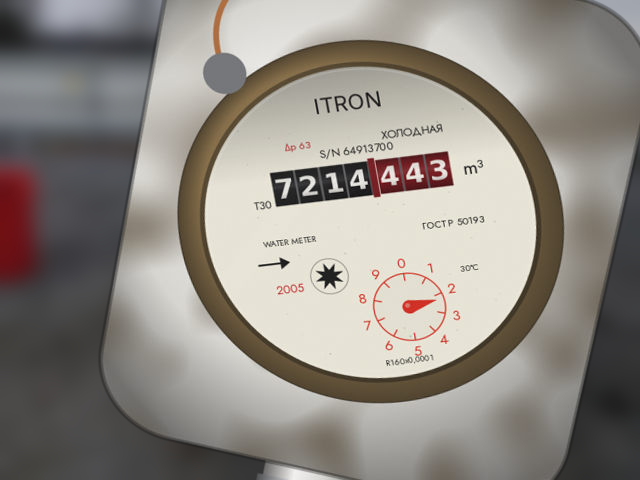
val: 7214.4432 (m³)
